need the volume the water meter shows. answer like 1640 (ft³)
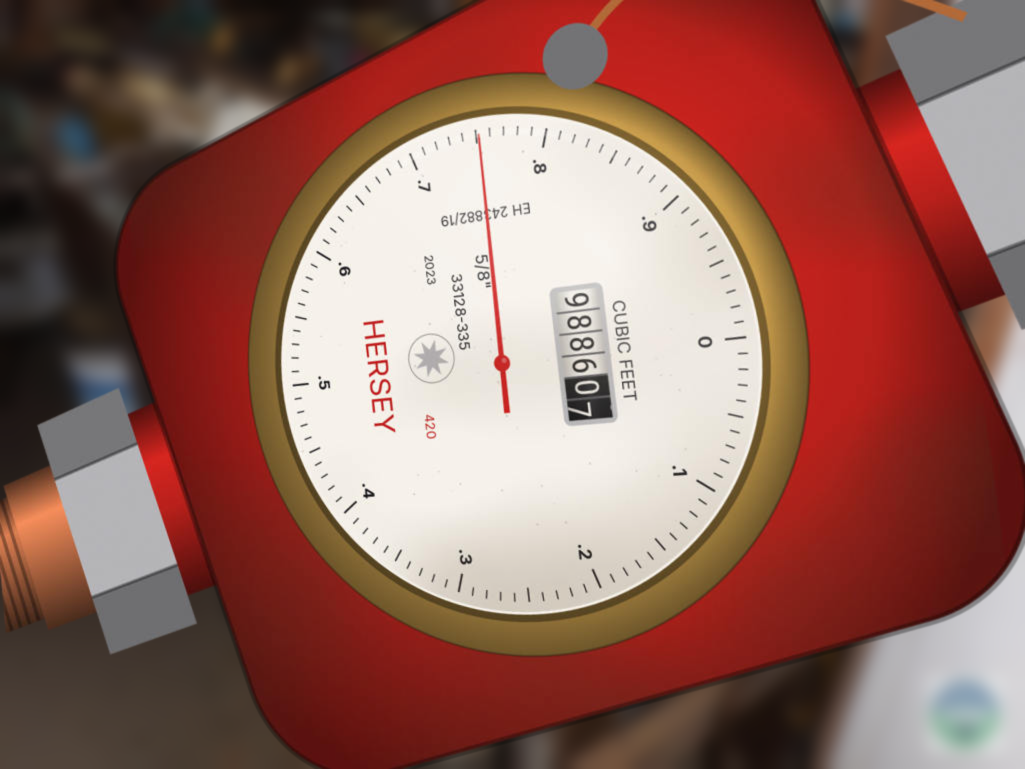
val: 988606.75 (ft³)
